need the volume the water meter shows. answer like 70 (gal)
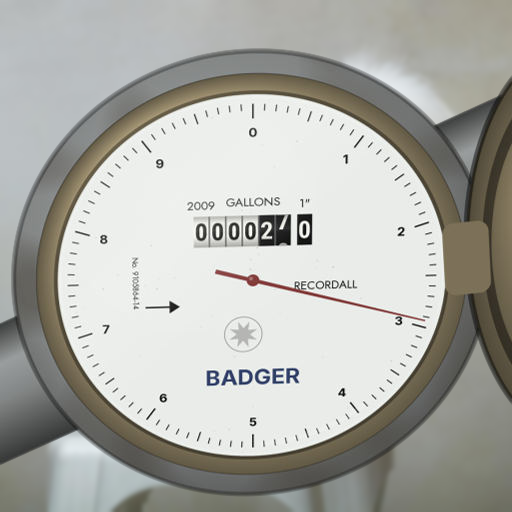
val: 272.9 (gal)
